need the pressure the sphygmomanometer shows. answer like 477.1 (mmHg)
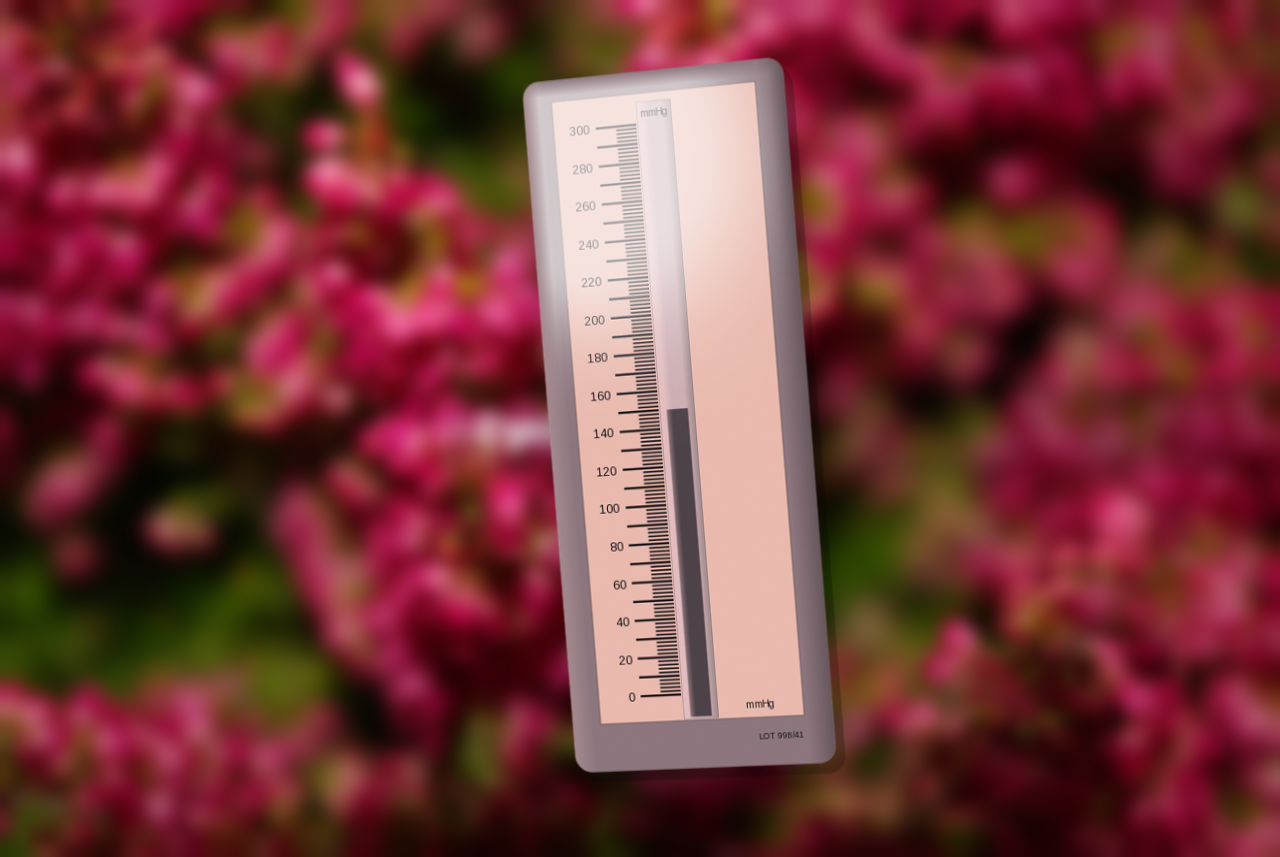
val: 150 (mmHg)
